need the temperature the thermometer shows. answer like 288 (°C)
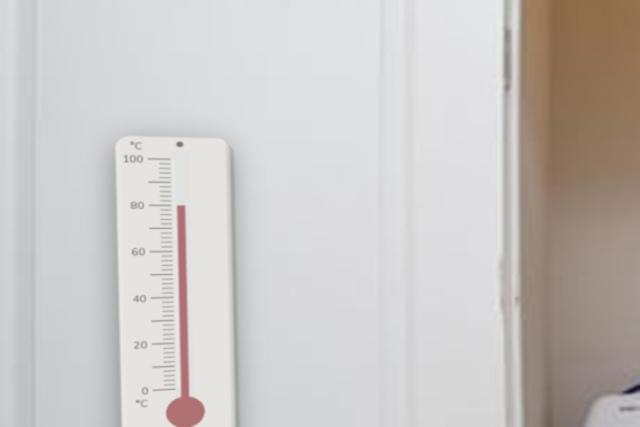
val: 80 (°C)
